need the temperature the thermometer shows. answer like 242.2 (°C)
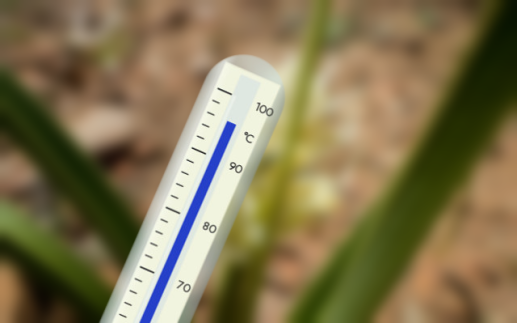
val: 96 (°C)
